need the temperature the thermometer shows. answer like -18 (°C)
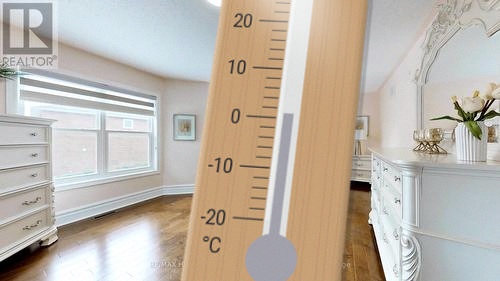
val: 1 (°C)
